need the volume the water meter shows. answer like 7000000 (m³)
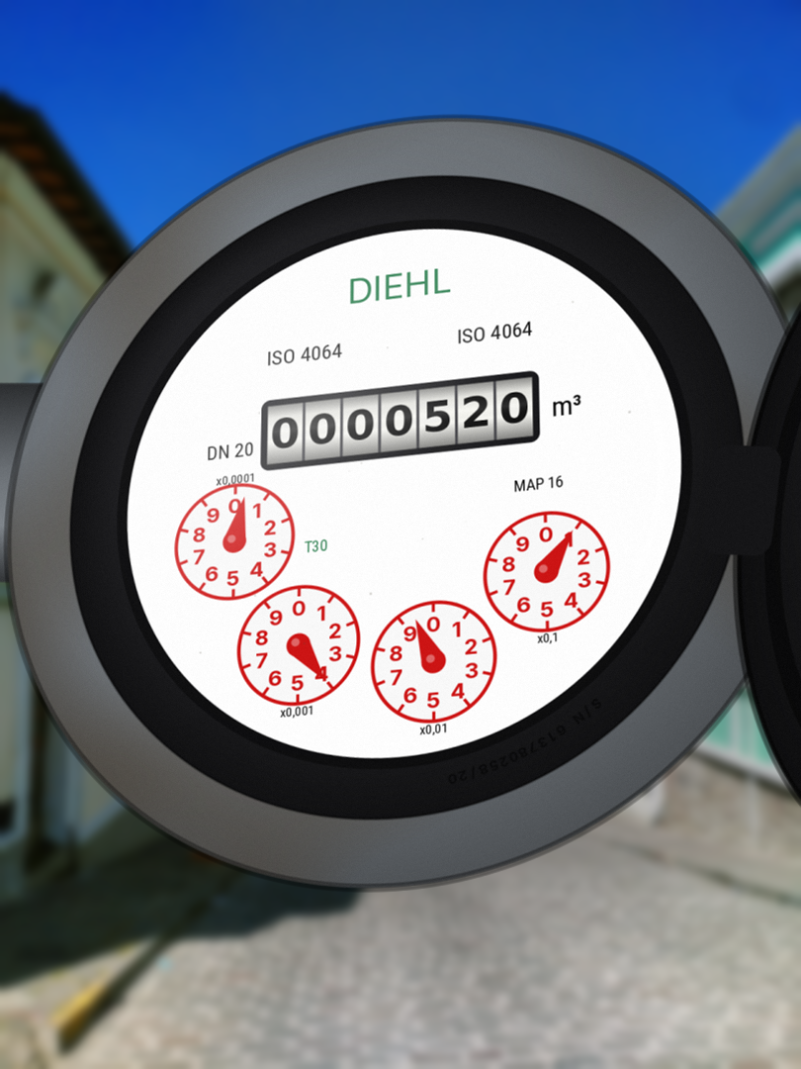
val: 520.0940 (m³)
